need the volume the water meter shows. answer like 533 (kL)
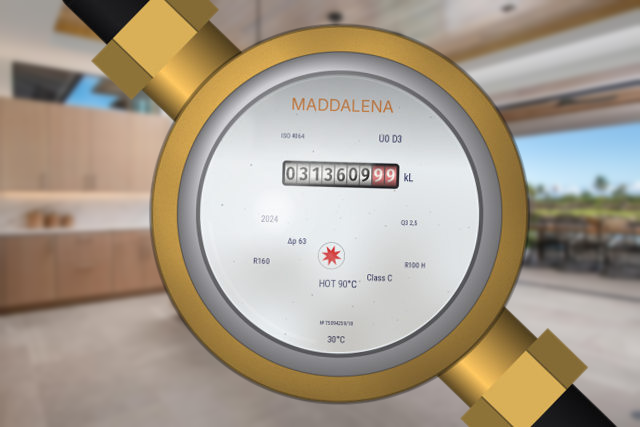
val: 313609.99 (kL)
